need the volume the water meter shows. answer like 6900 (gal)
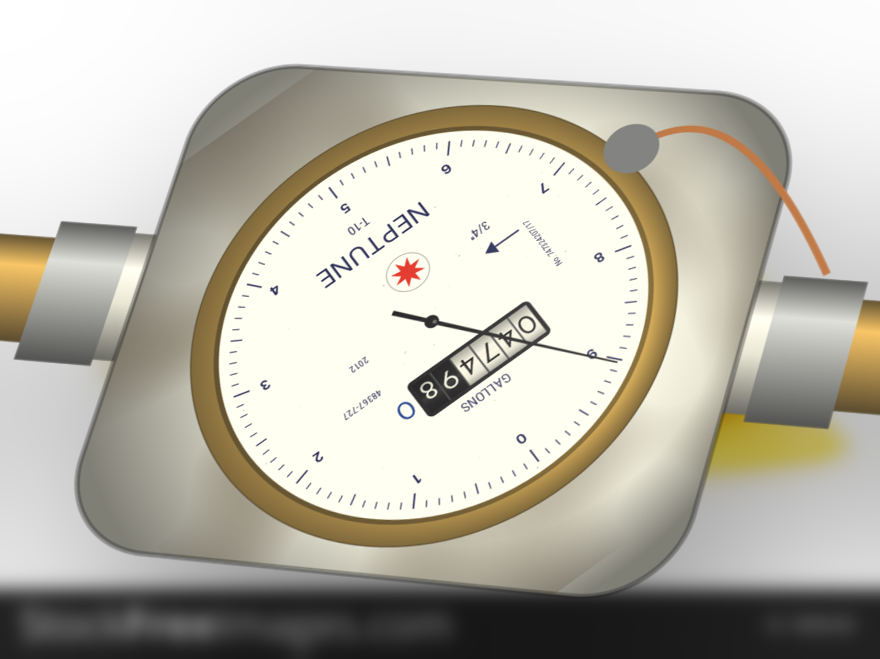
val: 474979.0 (gal)
